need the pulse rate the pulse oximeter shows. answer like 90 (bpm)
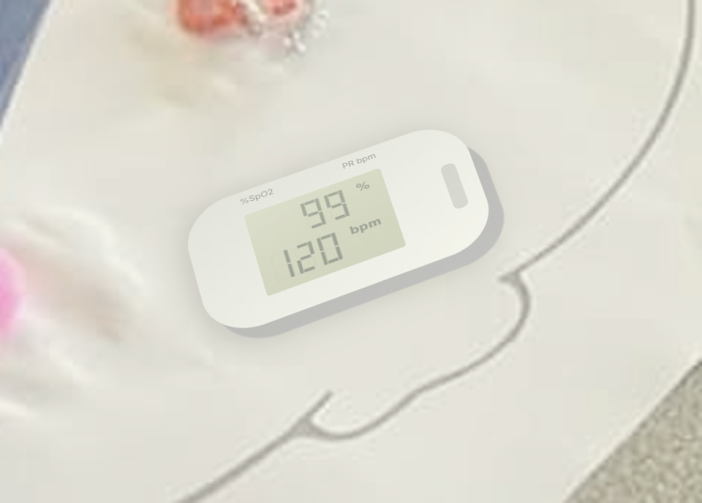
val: 120 (bpm)
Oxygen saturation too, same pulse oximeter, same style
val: 99 (%)
